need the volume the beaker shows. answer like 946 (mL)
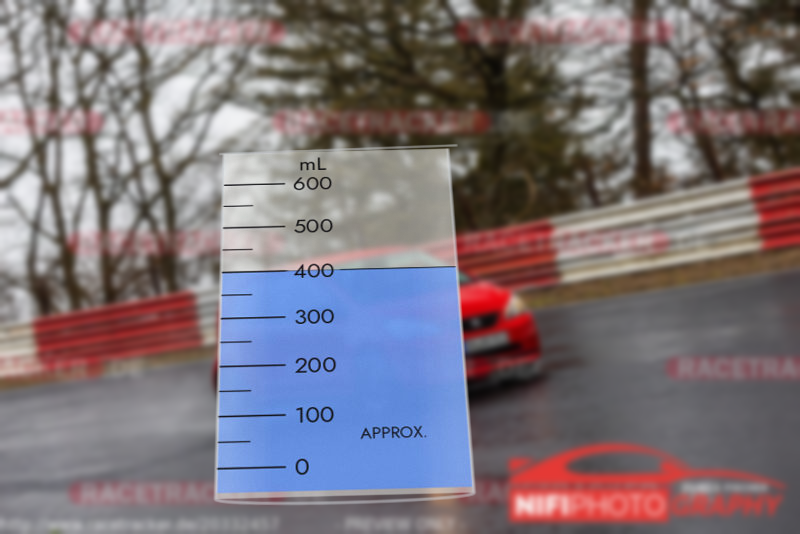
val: 400 (mL)
